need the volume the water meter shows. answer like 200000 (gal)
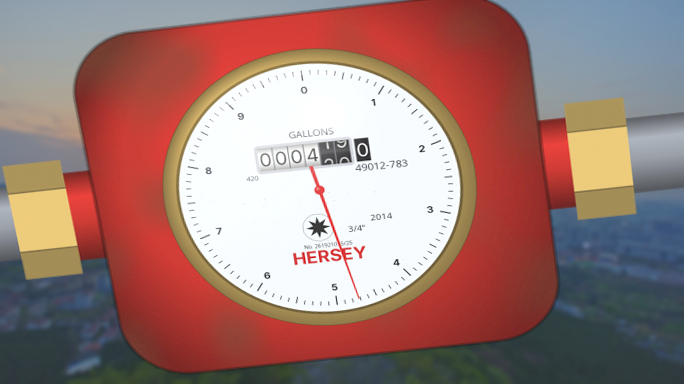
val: 4194.7 (gal)
